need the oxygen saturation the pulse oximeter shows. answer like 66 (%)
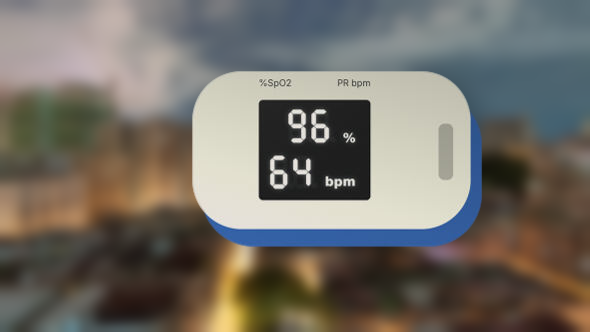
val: 96 (%)
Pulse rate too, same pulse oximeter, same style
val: 64 (bpm)
